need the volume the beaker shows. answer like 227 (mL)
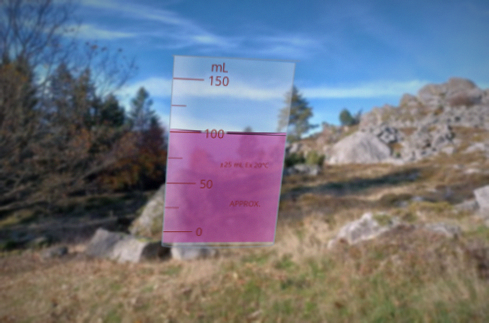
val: 100 (mL)
